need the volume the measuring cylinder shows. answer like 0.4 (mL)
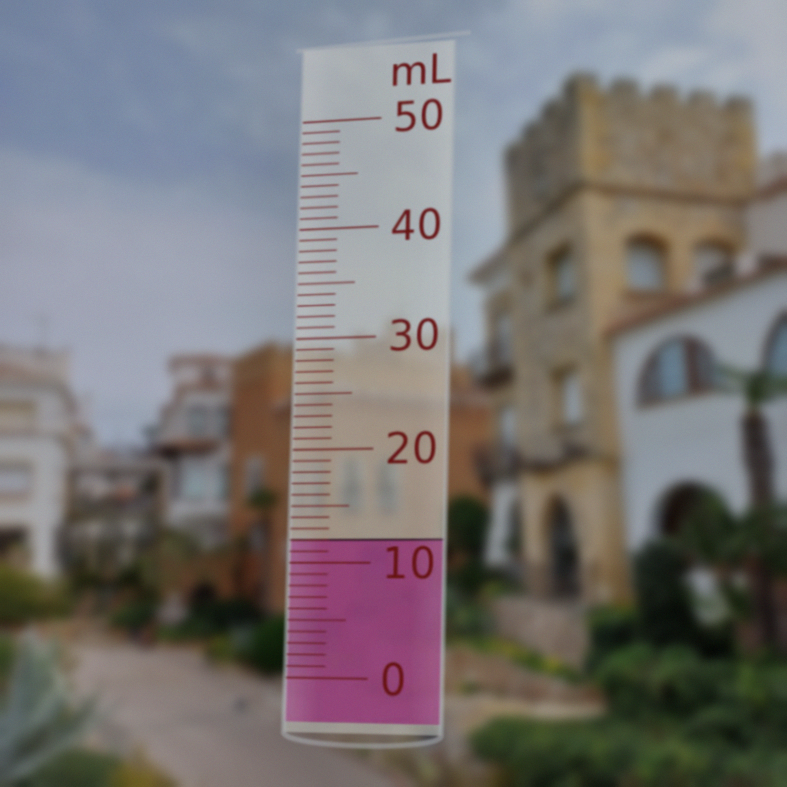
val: 12 (mL)
